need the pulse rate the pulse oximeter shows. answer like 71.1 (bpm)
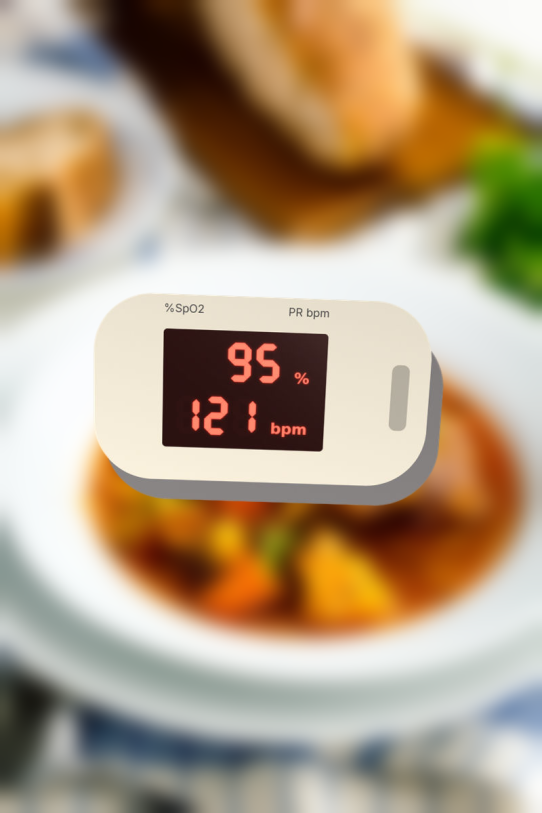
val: 121 (bpm)
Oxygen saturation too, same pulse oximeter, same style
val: 95 (%)
